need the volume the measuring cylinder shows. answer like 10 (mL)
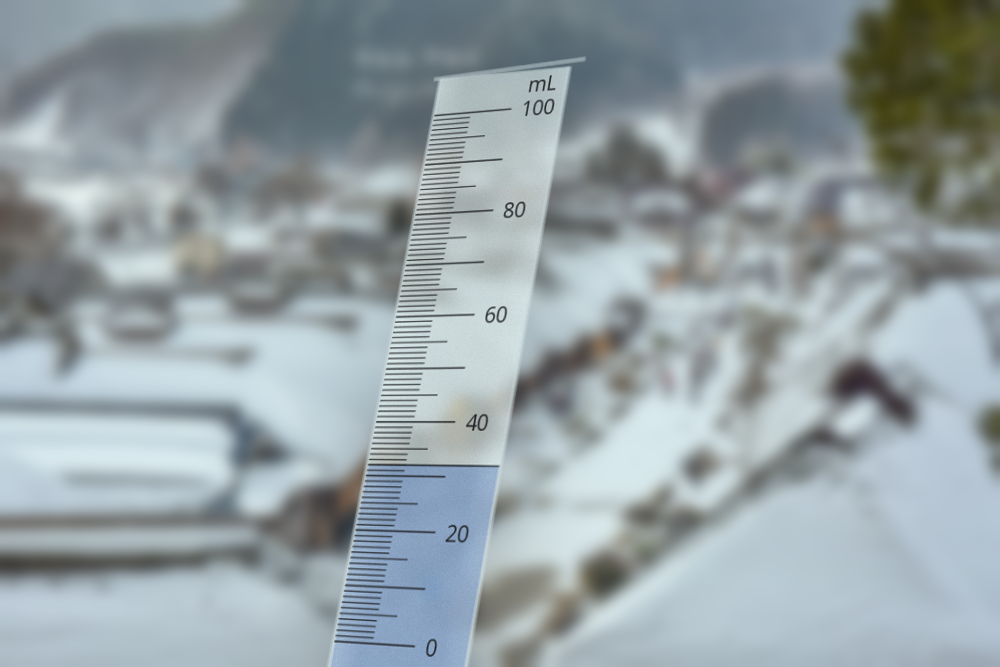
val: 32 (mL)
